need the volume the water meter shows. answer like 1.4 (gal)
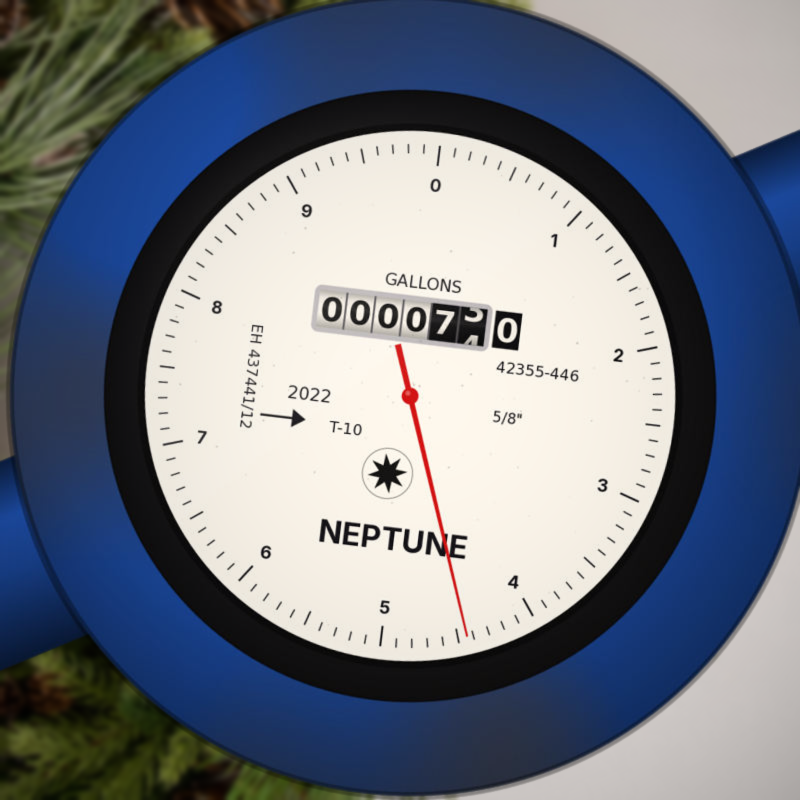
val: 734.4 (gal)
